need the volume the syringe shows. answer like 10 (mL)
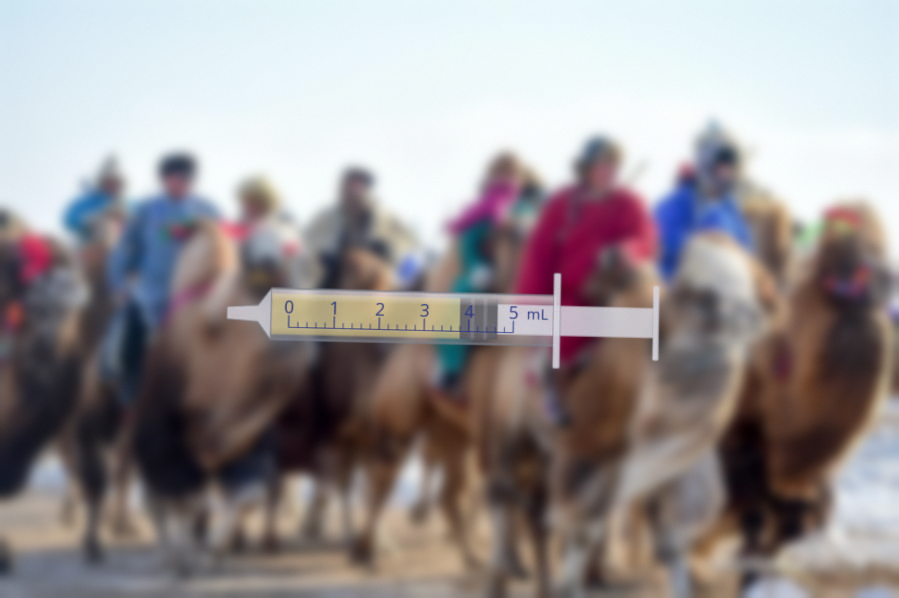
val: 3.8 (mL)
